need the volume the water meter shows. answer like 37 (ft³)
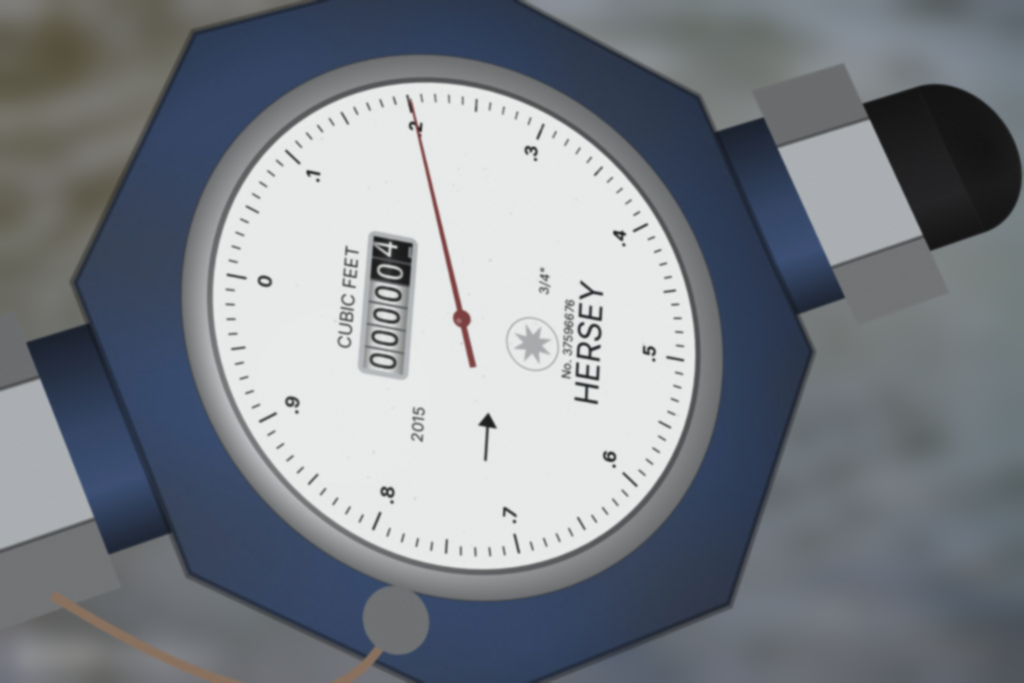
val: 4.20 (ft³)
